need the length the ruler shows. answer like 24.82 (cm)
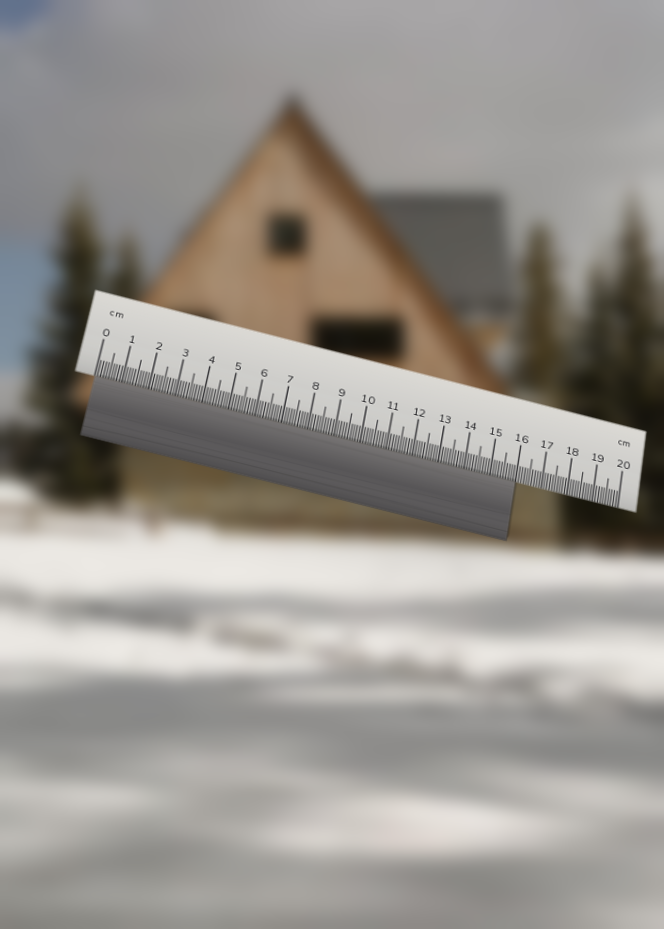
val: 16 (cm)
